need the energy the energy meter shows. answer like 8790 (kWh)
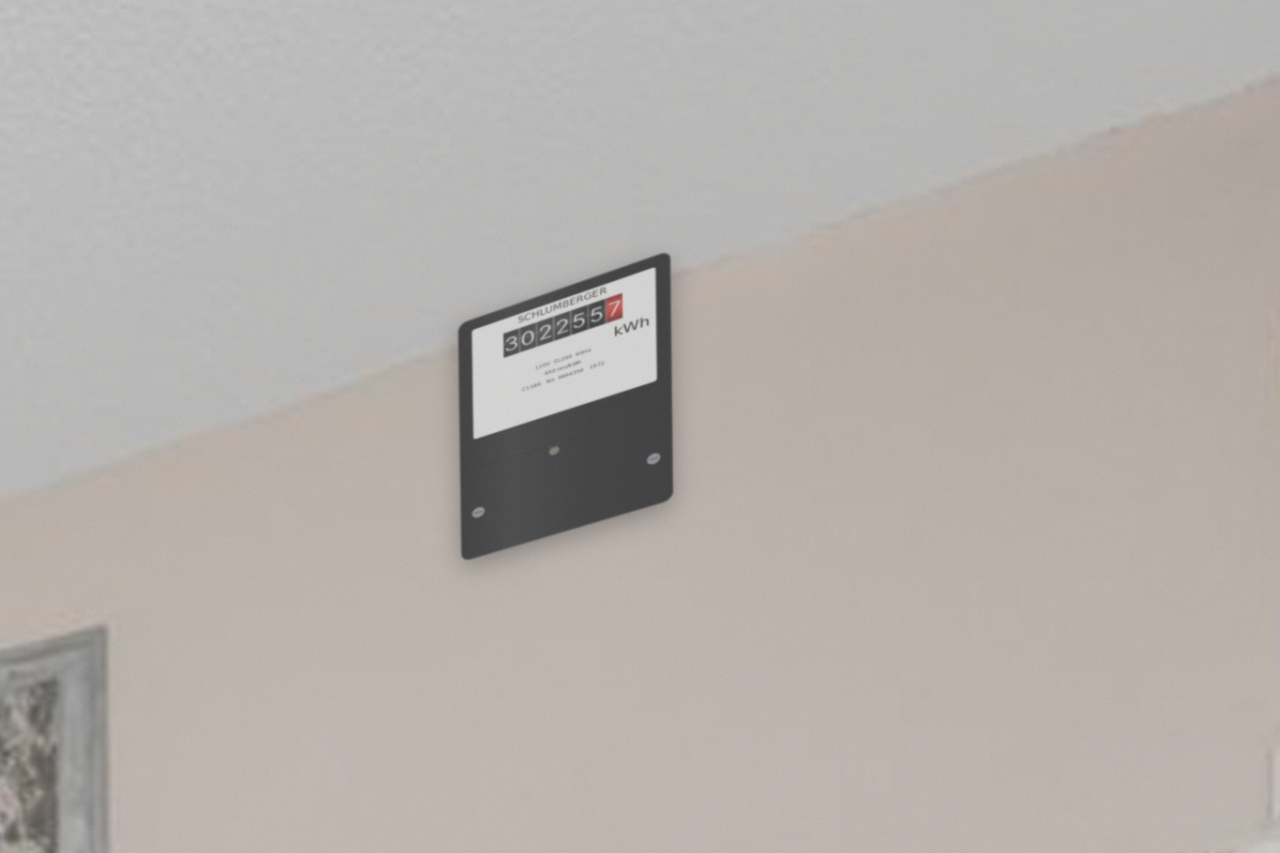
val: 302255.7 (kWh)
